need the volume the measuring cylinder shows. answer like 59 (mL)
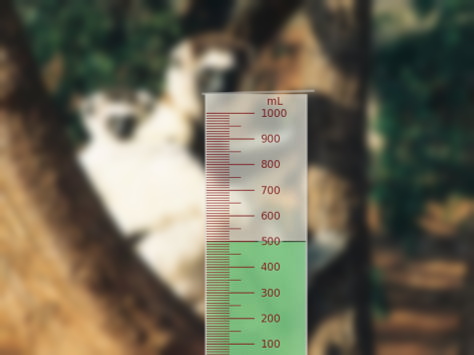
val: 500 (mL)
